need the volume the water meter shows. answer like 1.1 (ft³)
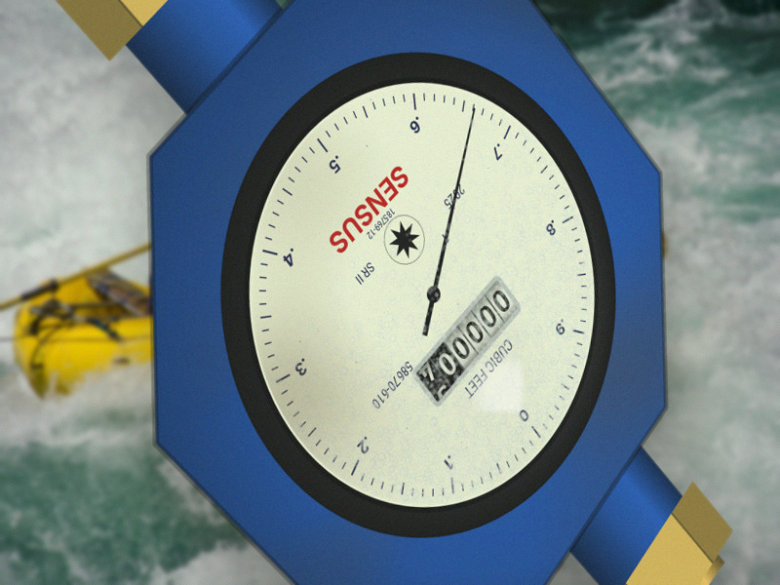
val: 3.66 (ft³)
